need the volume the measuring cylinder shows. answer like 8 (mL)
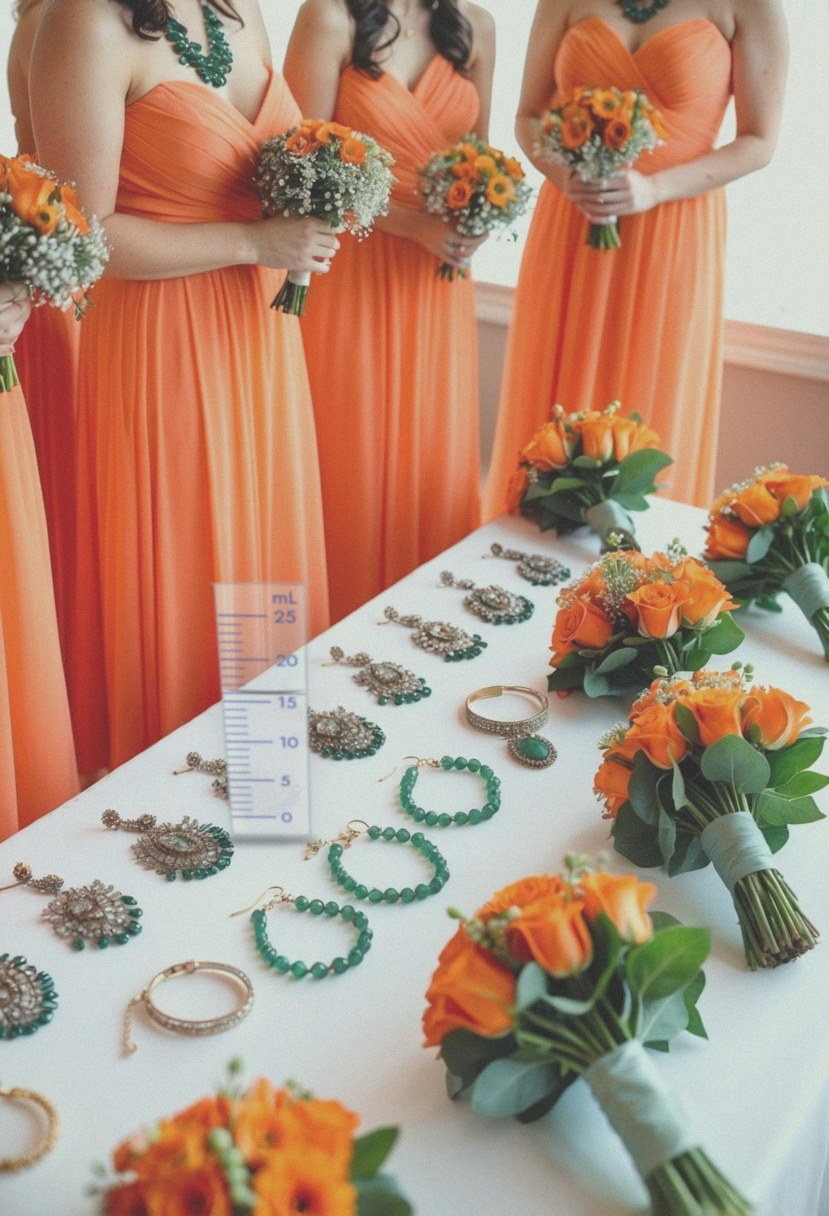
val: 16 (mL)
